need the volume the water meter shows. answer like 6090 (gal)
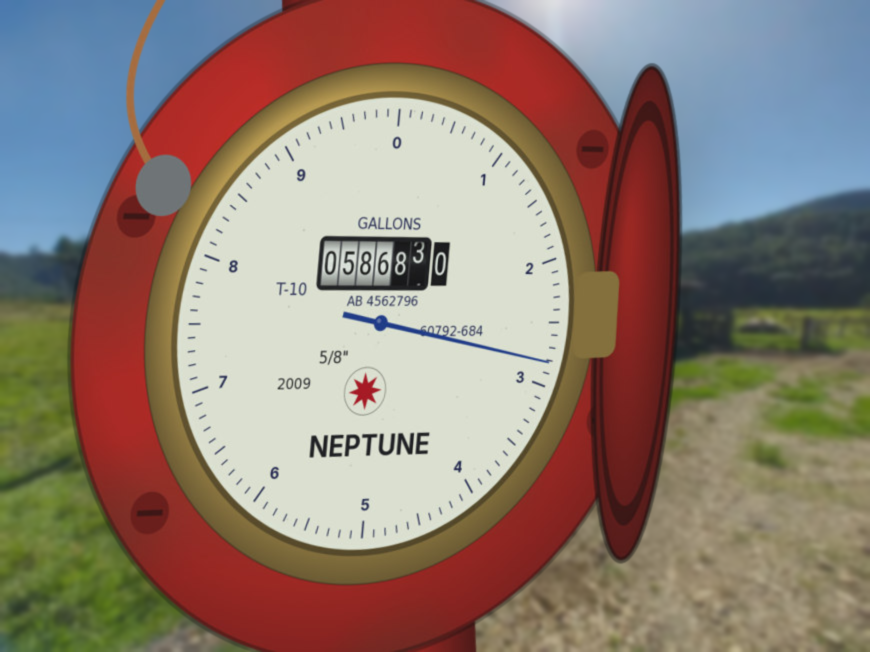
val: 586832.8 (gal)
